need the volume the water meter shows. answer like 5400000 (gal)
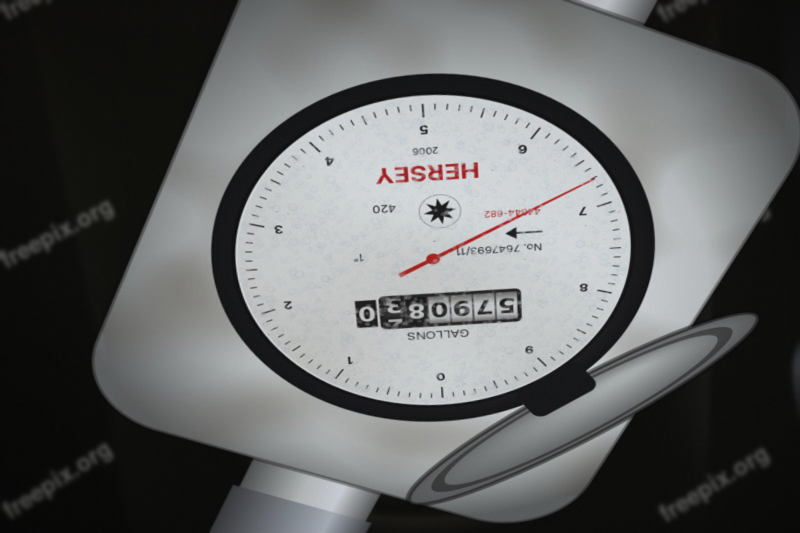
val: 5790826.7 (gal)
